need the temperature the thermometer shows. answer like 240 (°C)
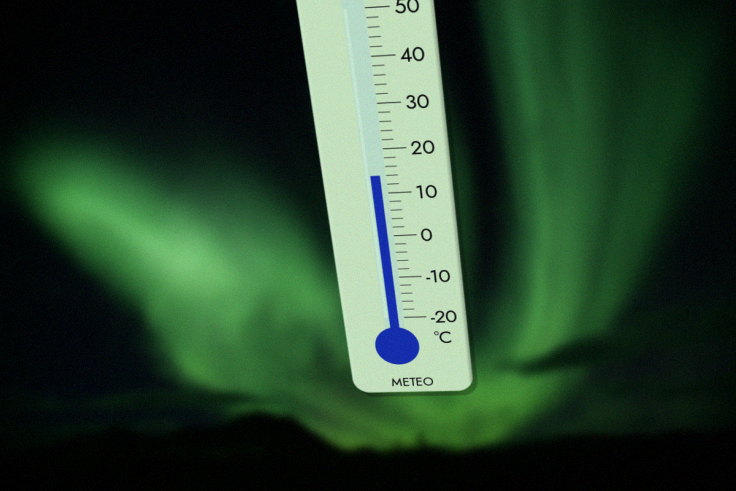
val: 14 (°C)
